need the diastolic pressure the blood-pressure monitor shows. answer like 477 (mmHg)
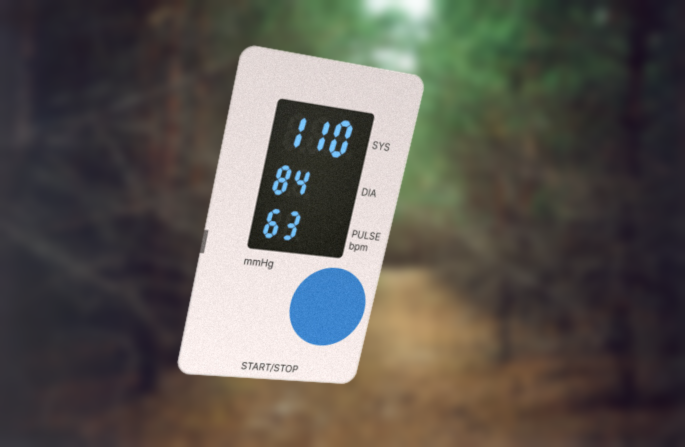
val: 84 (mmHg)
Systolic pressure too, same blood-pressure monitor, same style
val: 110 (mmHg)
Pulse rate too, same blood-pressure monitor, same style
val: 63 (bpm)
